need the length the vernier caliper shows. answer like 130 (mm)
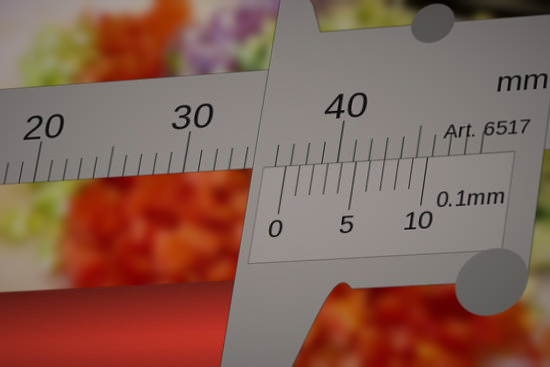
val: 36.7 (mm)
